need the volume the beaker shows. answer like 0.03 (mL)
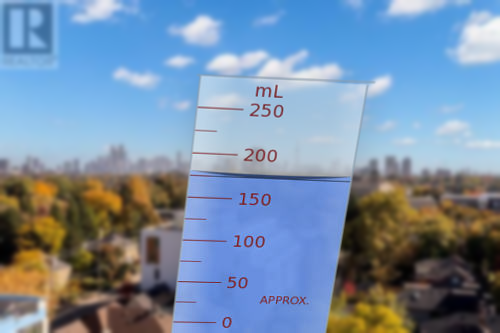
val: 175 (mL)
